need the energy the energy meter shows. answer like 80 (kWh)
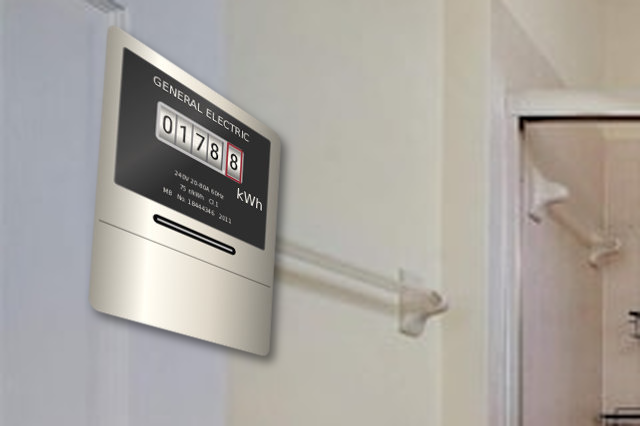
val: 178.8 (kWh)
